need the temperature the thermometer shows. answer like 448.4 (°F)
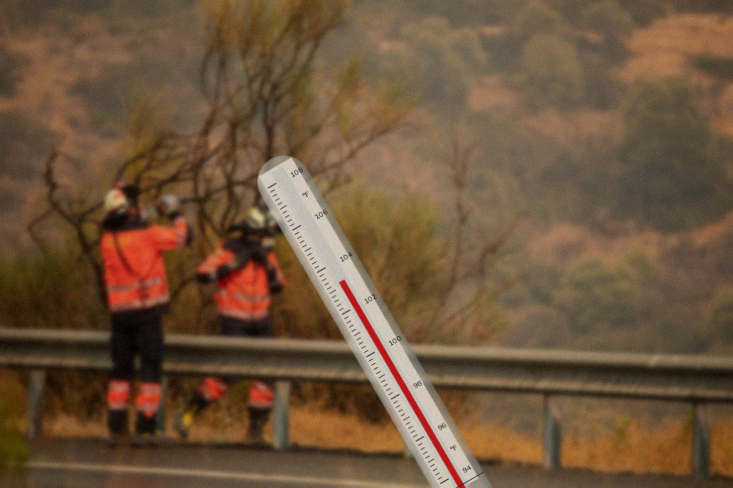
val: 103.2 (°F)
